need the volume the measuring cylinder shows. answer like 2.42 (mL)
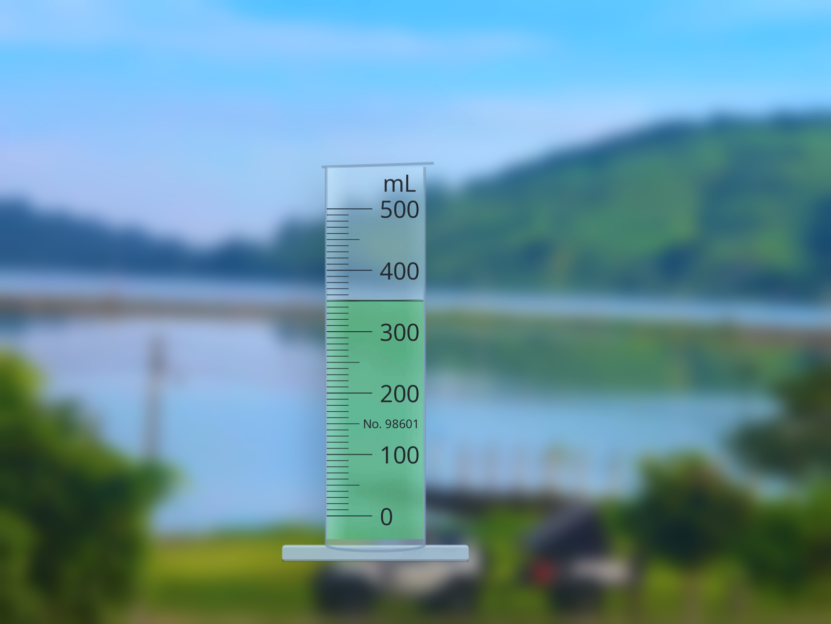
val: 350 (mL)
